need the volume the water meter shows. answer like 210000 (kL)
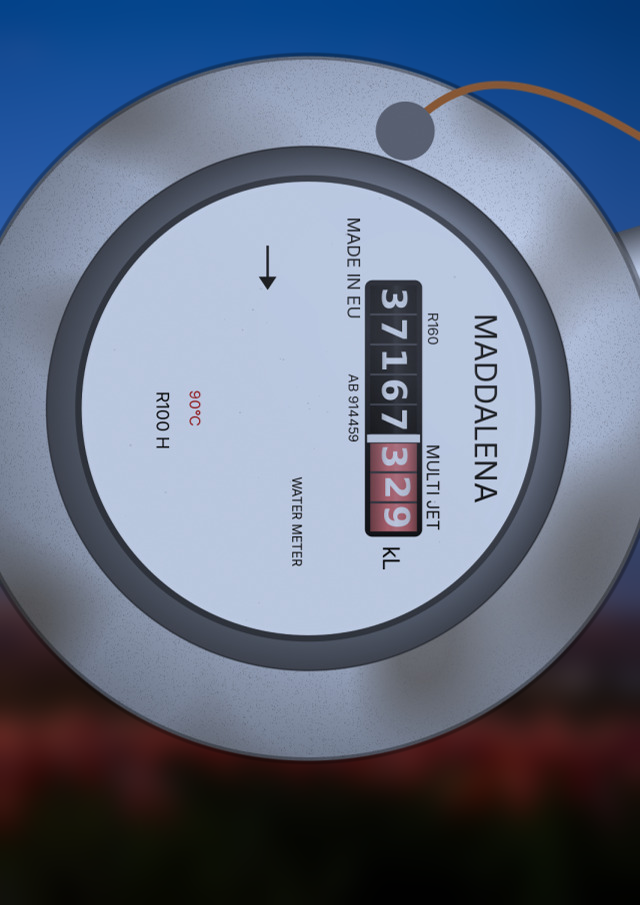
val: 37167.329 (kL)
